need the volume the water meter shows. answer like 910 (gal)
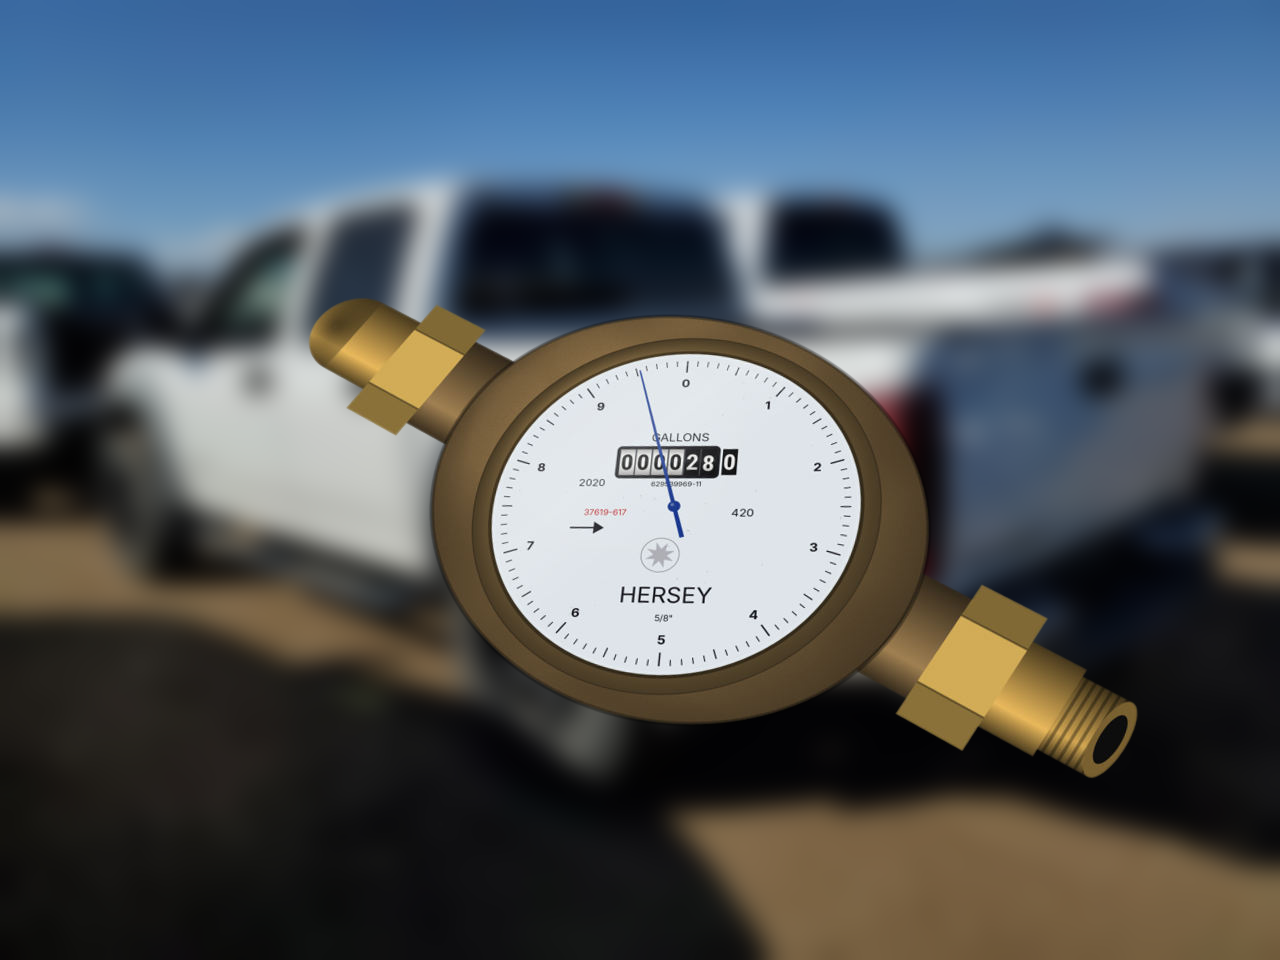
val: 279.5 (gal)
